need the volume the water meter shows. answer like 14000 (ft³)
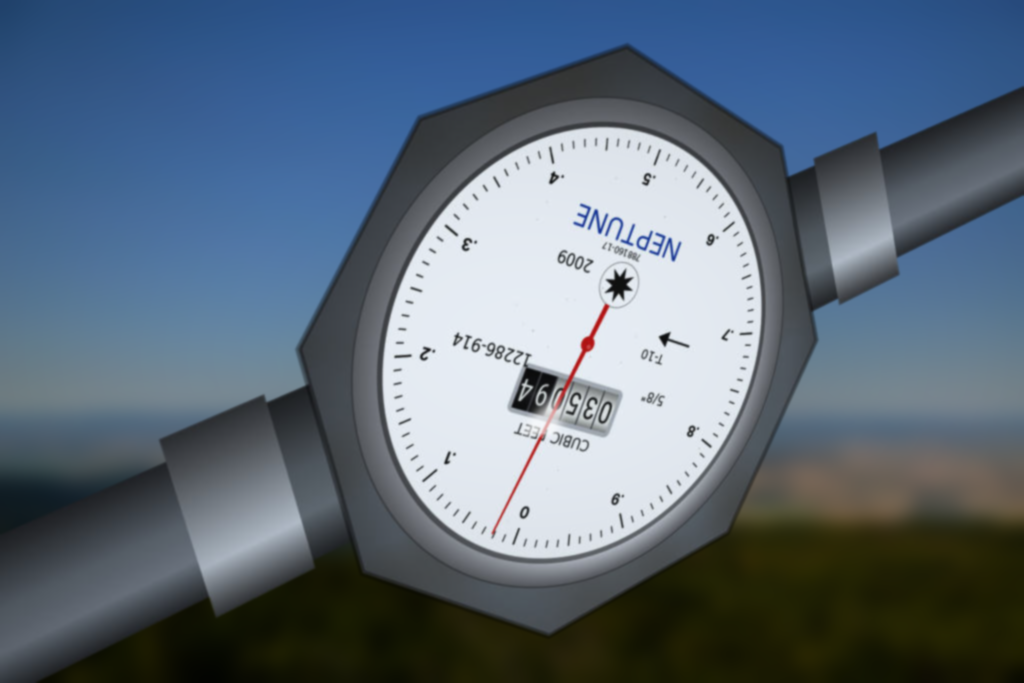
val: 35094.02 (ft³)
